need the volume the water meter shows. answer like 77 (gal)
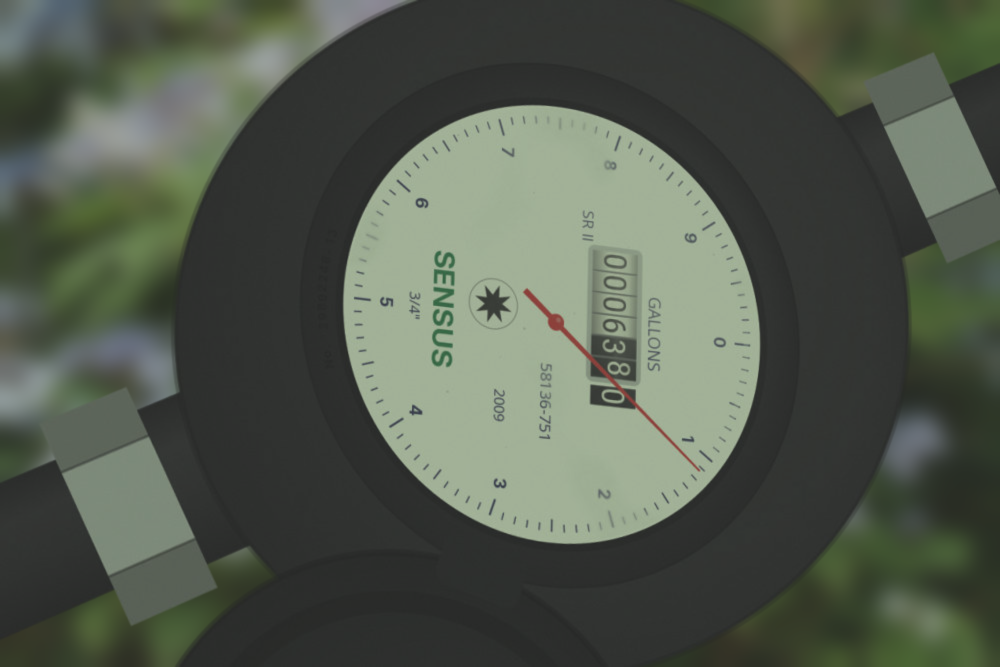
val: 6381.1 (gal)
